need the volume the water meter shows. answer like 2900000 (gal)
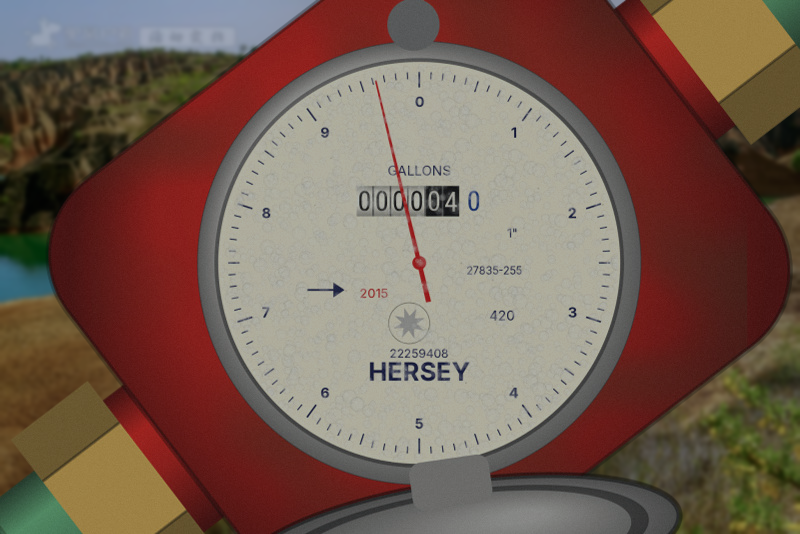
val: 39.6 (gal)
